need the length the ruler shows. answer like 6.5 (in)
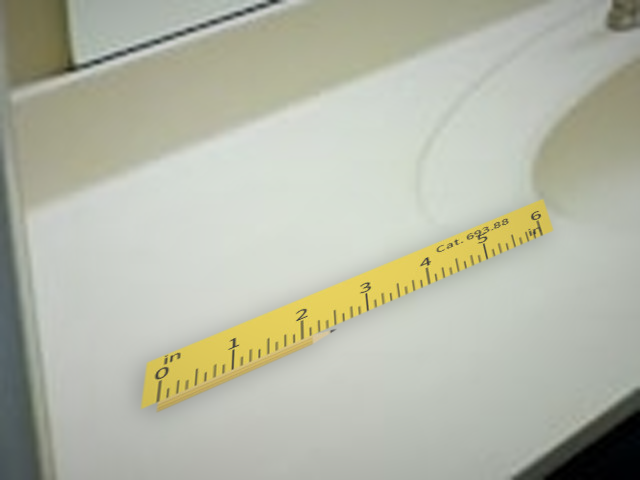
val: 2.5 (in)
